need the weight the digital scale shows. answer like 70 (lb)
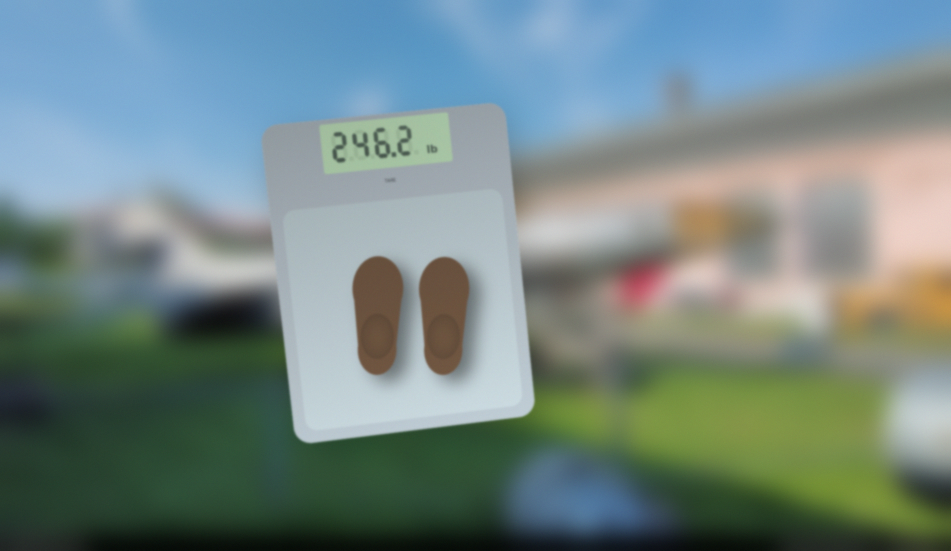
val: 246.2 (lb)
